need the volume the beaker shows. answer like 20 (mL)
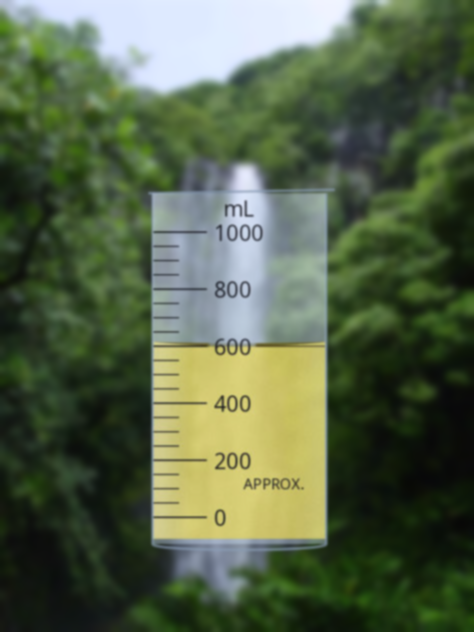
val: 600 (mL)
